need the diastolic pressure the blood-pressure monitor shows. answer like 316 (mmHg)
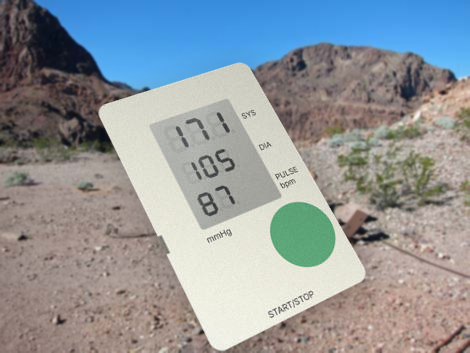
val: 105 (mmHg)
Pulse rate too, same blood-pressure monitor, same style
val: 87 (bpm)
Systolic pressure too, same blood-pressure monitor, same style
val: 171 (mmHg)
